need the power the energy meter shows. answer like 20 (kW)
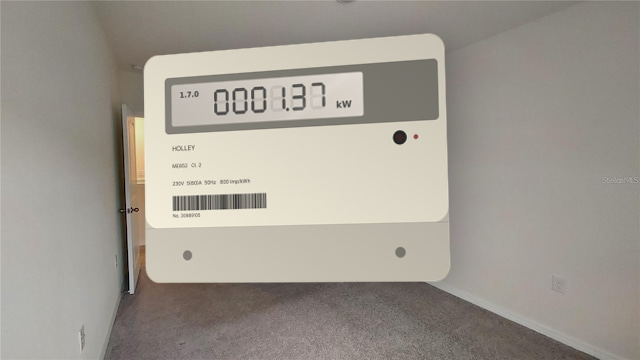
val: 1.37 (kW)
